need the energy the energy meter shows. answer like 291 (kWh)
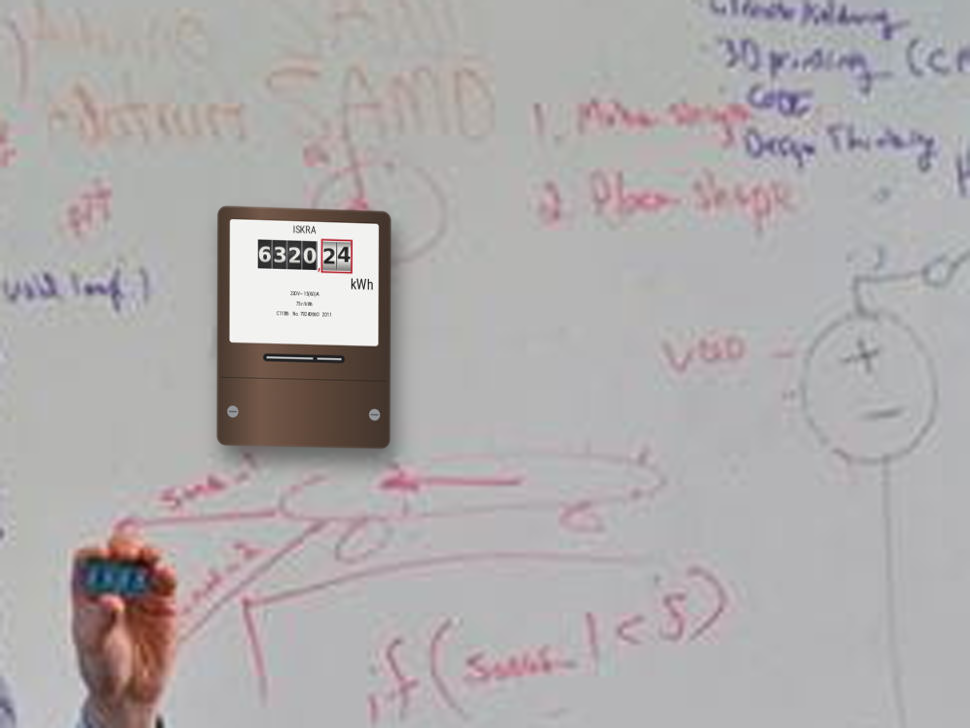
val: 6320.24 (kWh)
